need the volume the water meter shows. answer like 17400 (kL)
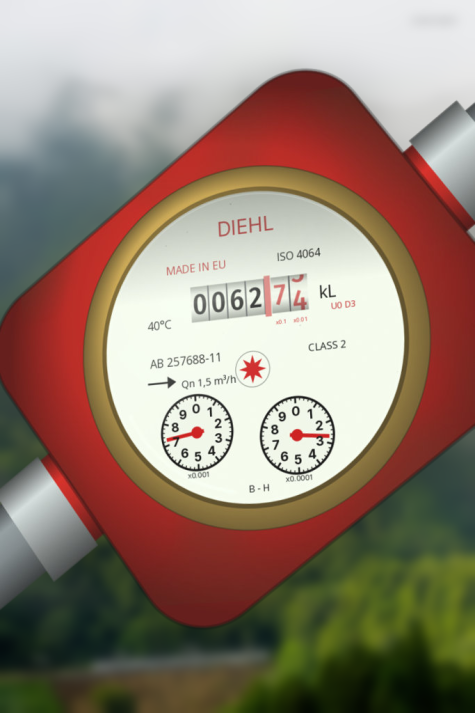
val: 62.7372 (kL)
